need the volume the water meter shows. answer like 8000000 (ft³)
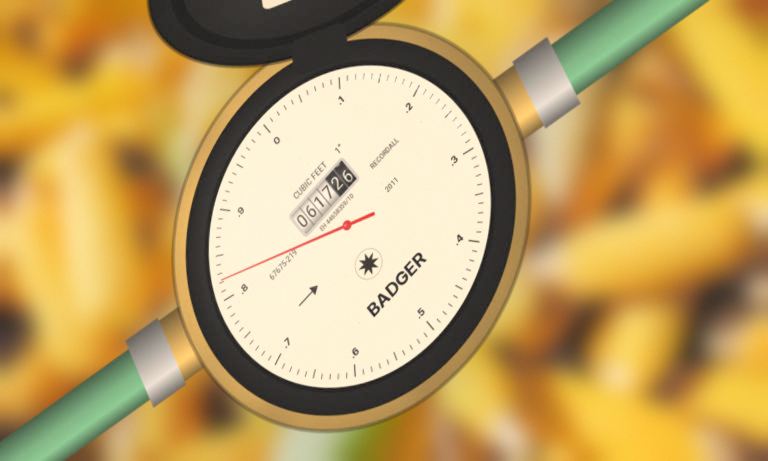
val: 61725.82 (ft³)
